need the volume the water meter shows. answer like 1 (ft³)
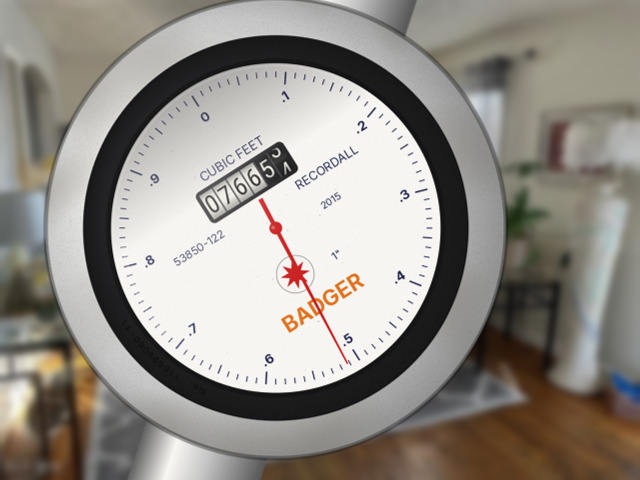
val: 76653.51 (ft³)
